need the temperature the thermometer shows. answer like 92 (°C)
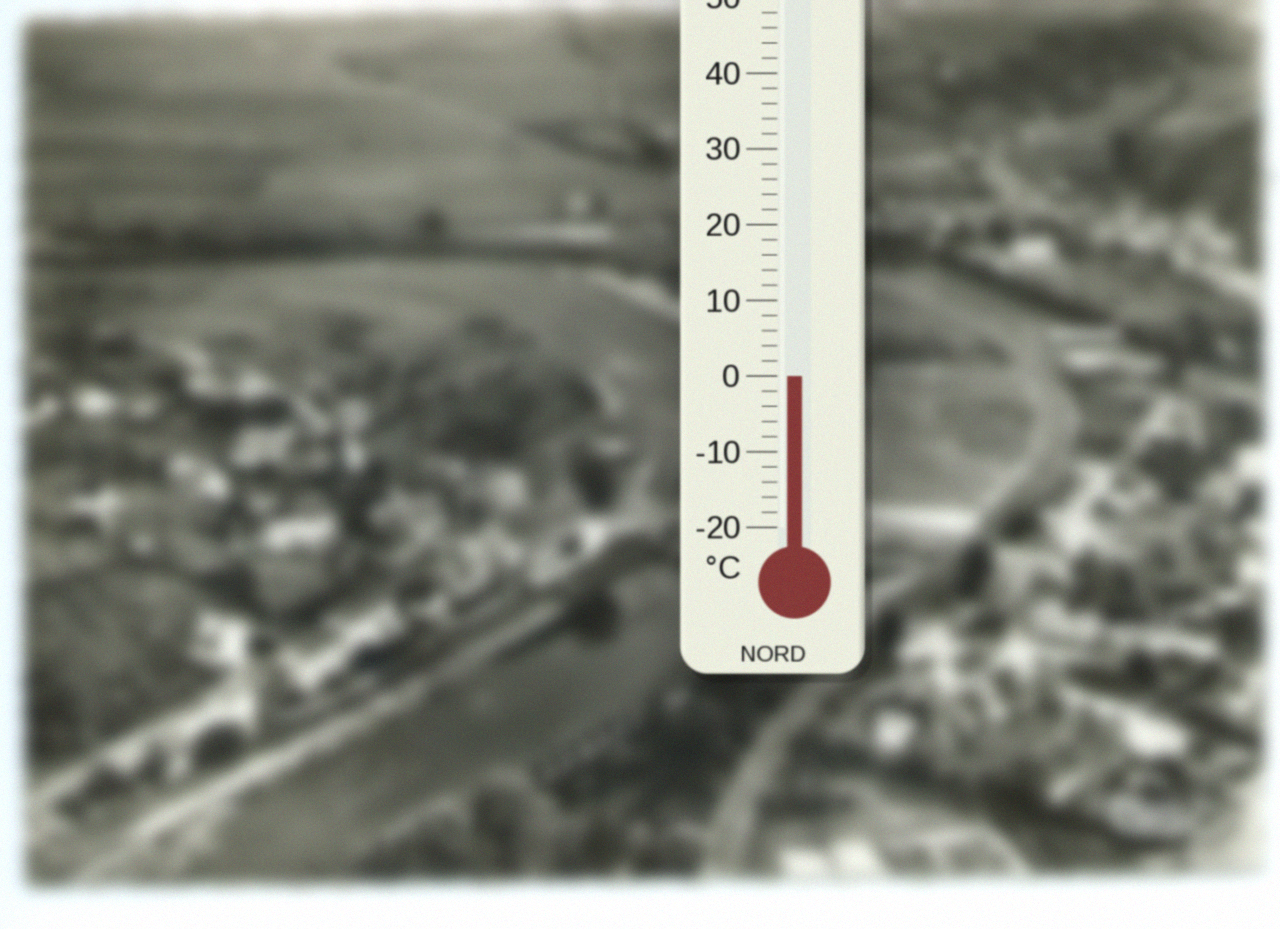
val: 0 (°C)
